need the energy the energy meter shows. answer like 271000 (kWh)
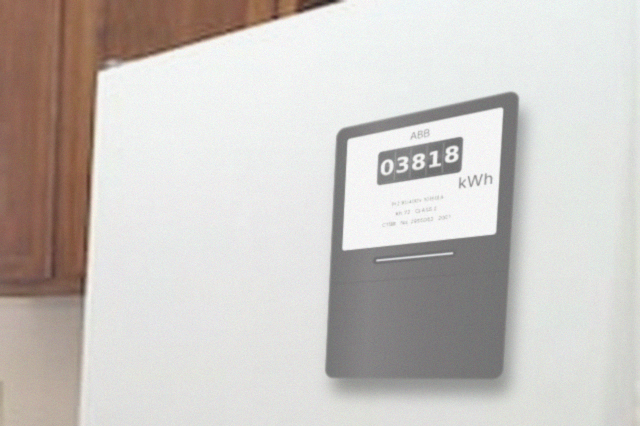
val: 3818 (kWh)
